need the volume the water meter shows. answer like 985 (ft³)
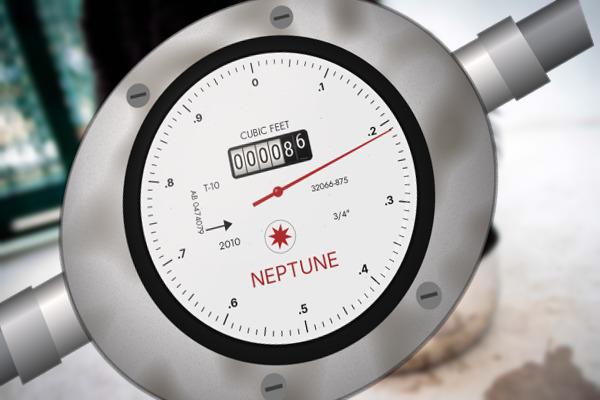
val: 86.21 (ft³)
